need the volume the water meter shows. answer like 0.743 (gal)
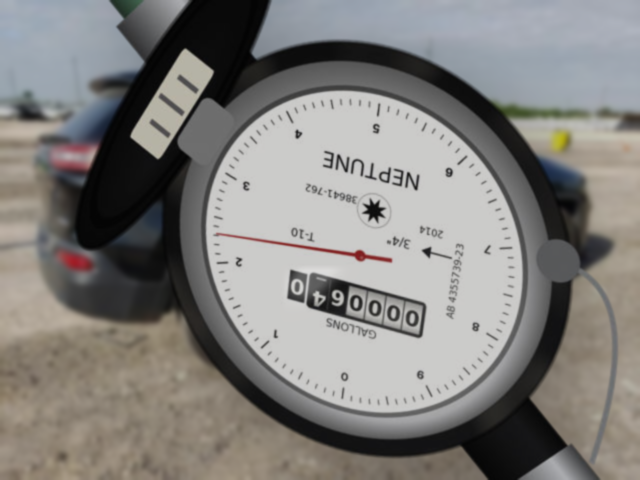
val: 642.3 (gal)
